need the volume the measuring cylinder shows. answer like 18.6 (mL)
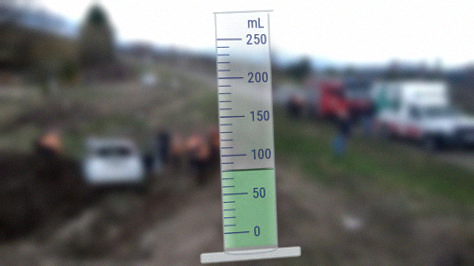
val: 80 (mL)
